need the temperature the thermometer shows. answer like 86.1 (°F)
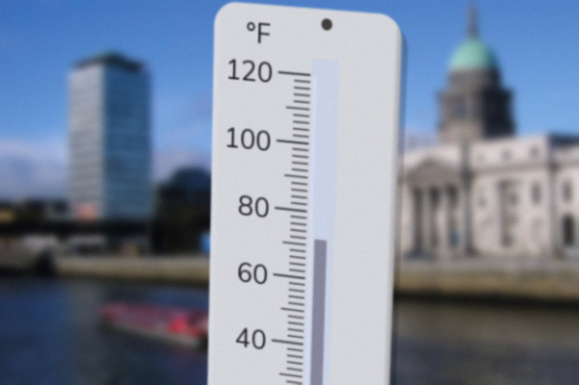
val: 72 (°F)
